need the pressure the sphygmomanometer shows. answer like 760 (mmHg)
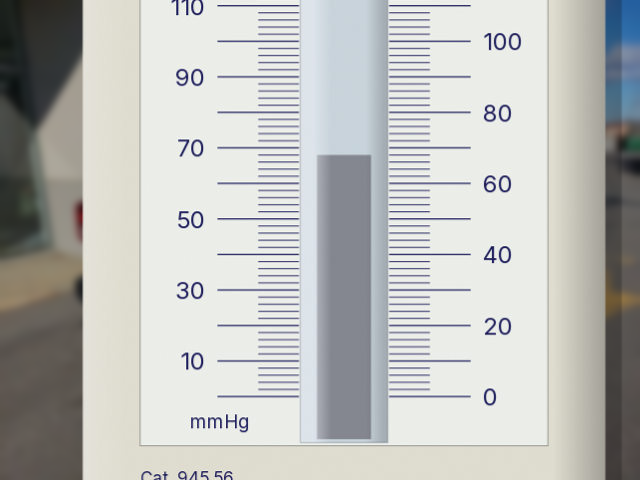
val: 68 (mmHg)
